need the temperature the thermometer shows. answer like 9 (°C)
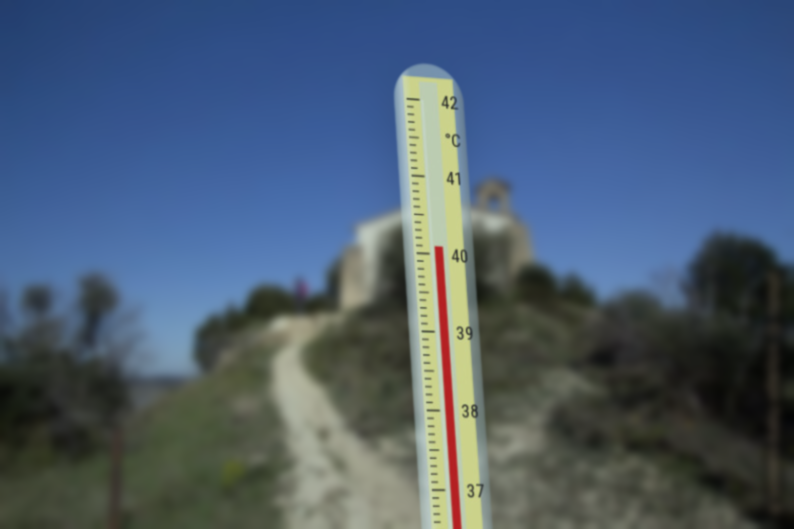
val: 40.1 (°C)
